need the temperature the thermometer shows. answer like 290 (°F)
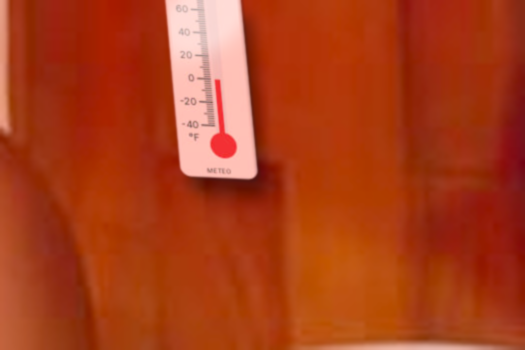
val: 0 (°F)
